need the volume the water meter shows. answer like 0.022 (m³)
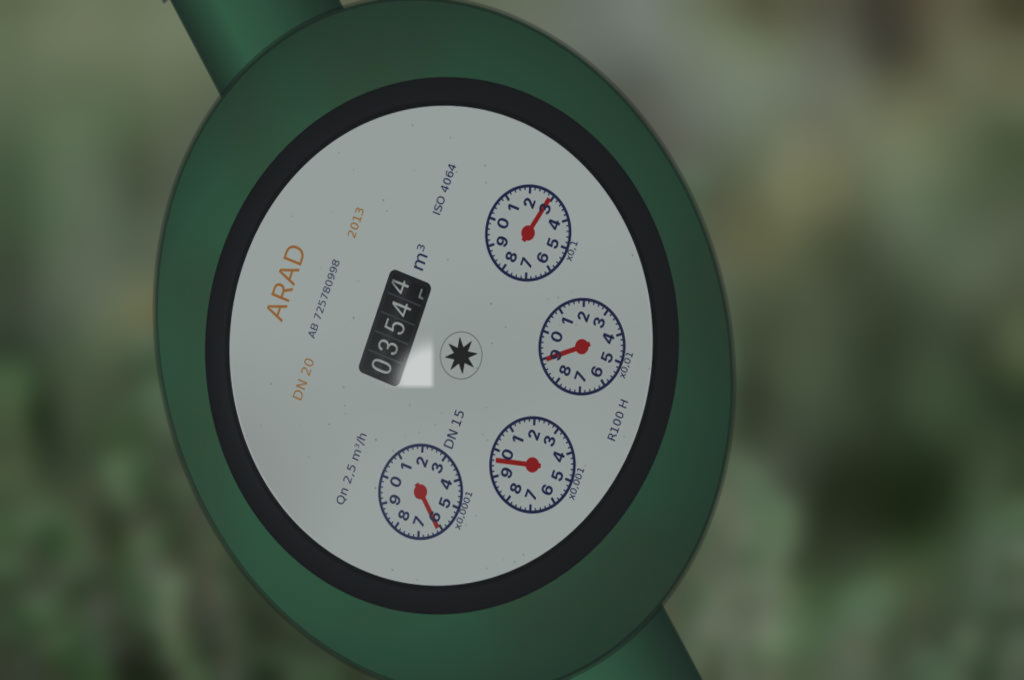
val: 3544.2896 (m³)
